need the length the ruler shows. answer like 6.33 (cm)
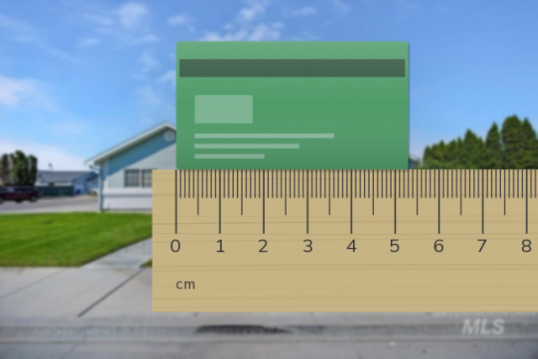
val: 5.3 (cm)
